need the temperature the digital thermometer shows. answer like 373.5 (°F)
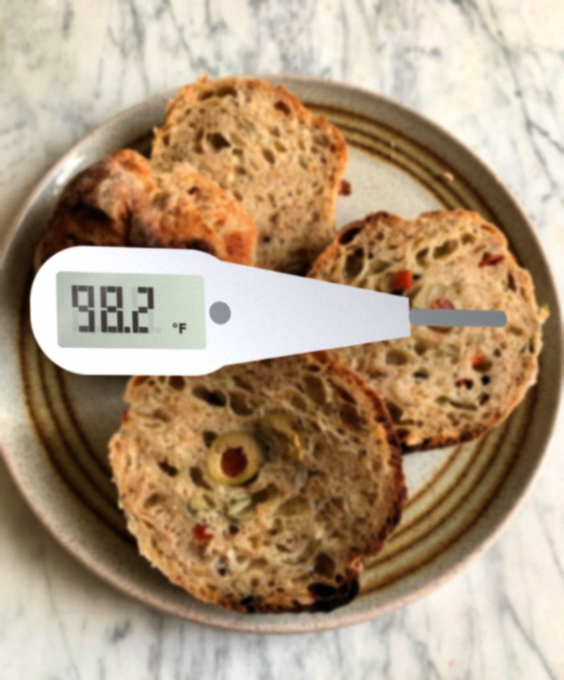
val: 98.2 (°F)
